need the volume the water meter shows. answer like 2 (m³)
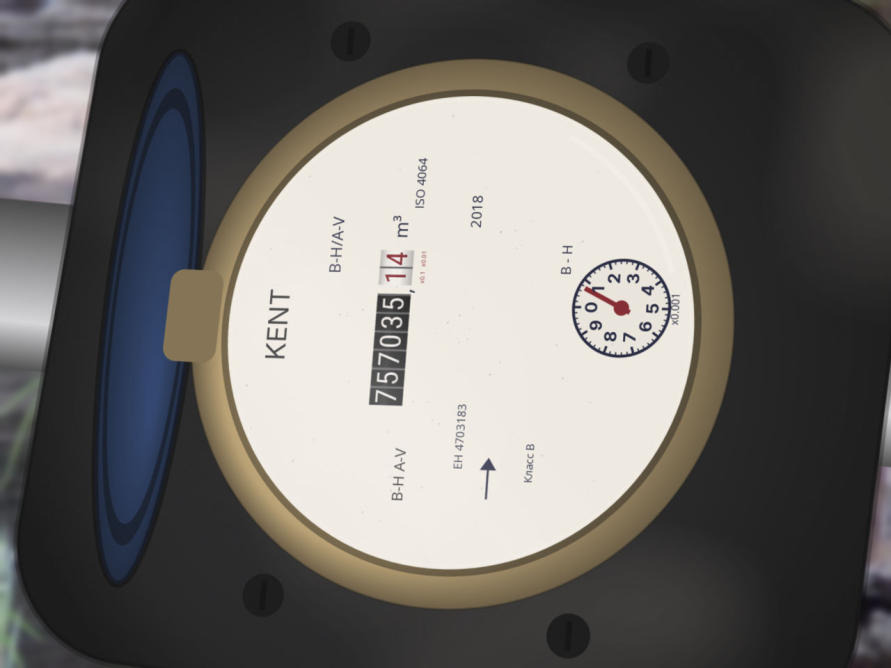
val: 757035.140 (m³)
